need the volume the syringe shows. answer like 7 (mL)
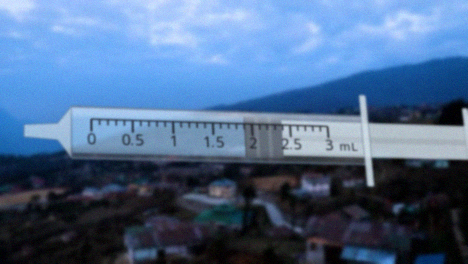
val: 1.9 (mL)
